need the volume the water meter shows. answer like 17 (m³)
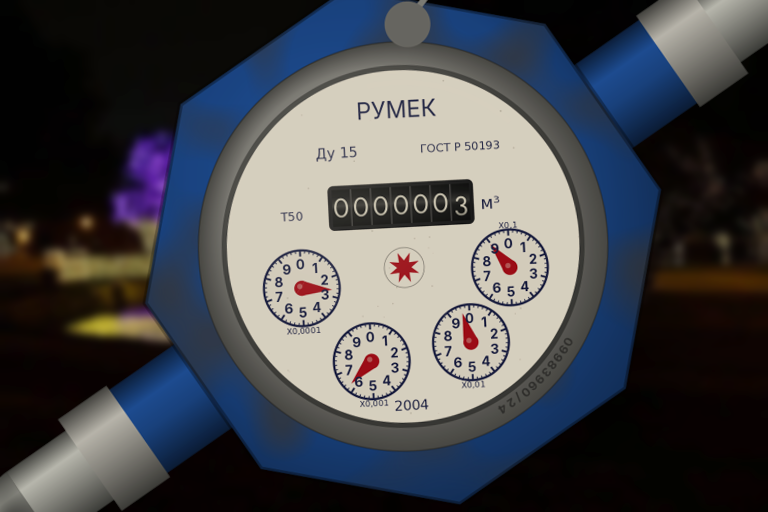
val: 2.8962 (m³)
